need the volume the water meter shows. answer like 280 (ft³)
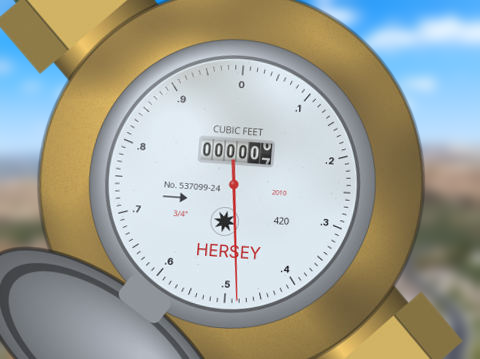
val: 6.48 (ft³)
